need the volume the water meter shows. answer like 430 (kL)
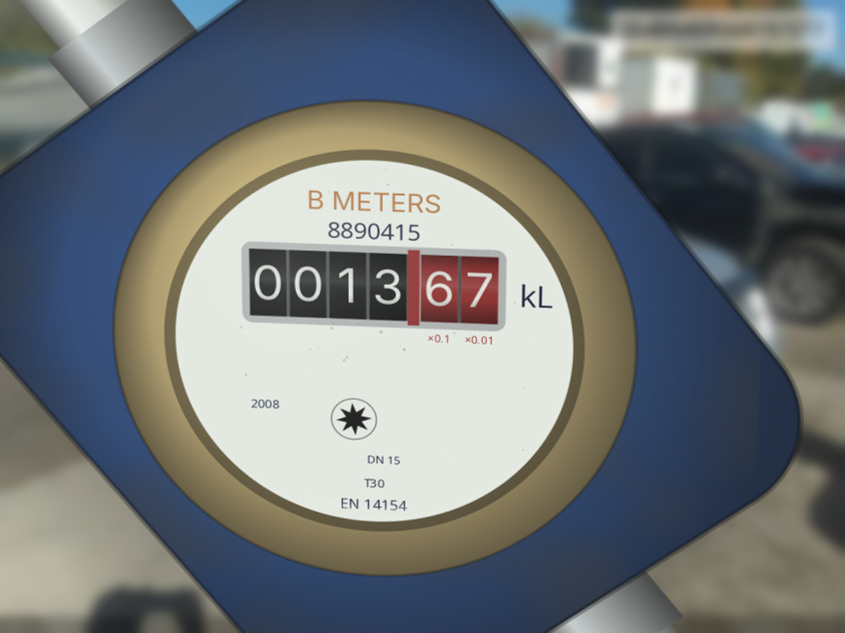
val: 13.67 (kL)
